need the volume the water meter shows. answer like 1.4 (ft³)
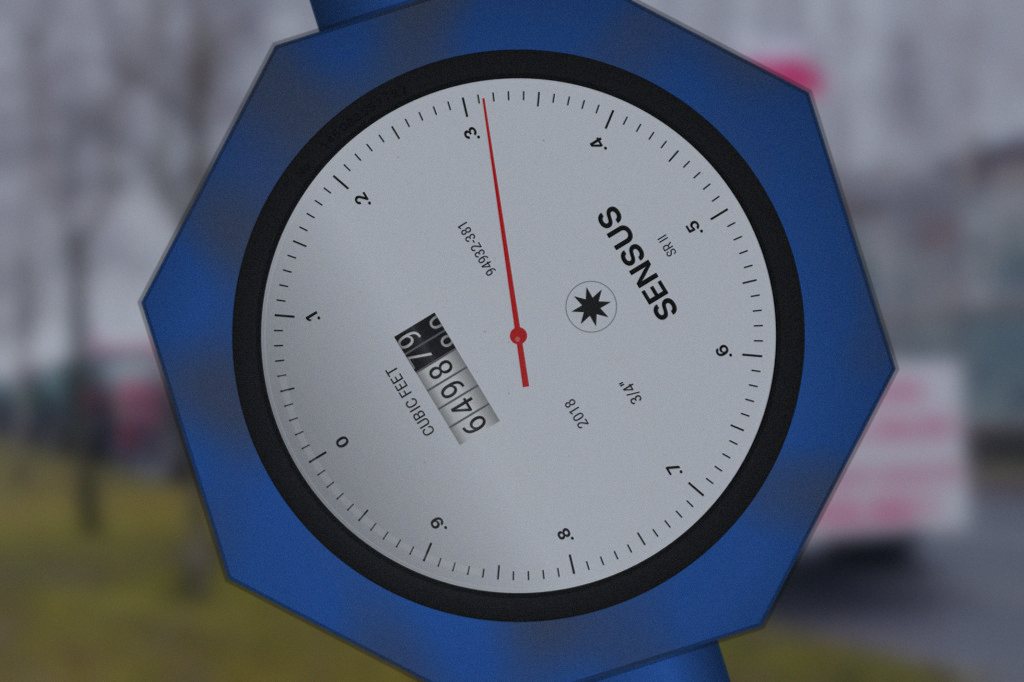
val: 649879.31 (ft³)
